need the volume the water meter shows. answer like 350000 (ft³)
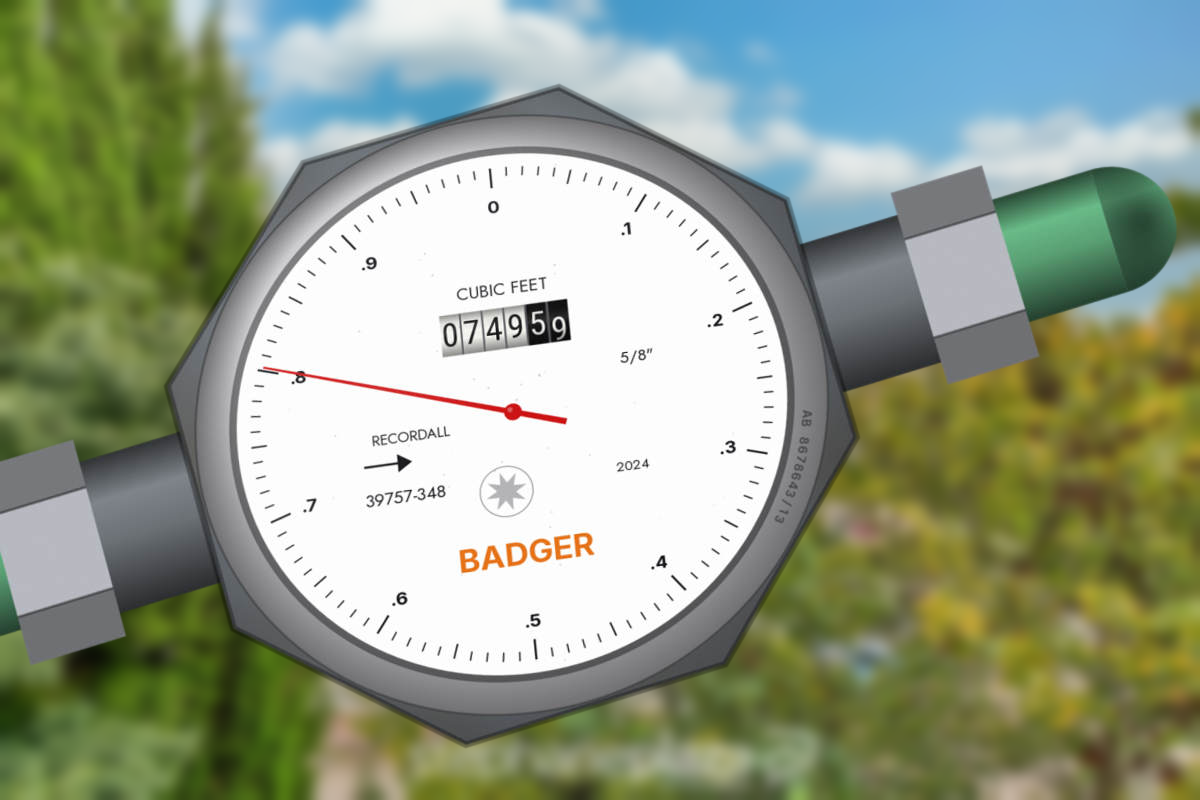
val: 74958.80 (ft³)
